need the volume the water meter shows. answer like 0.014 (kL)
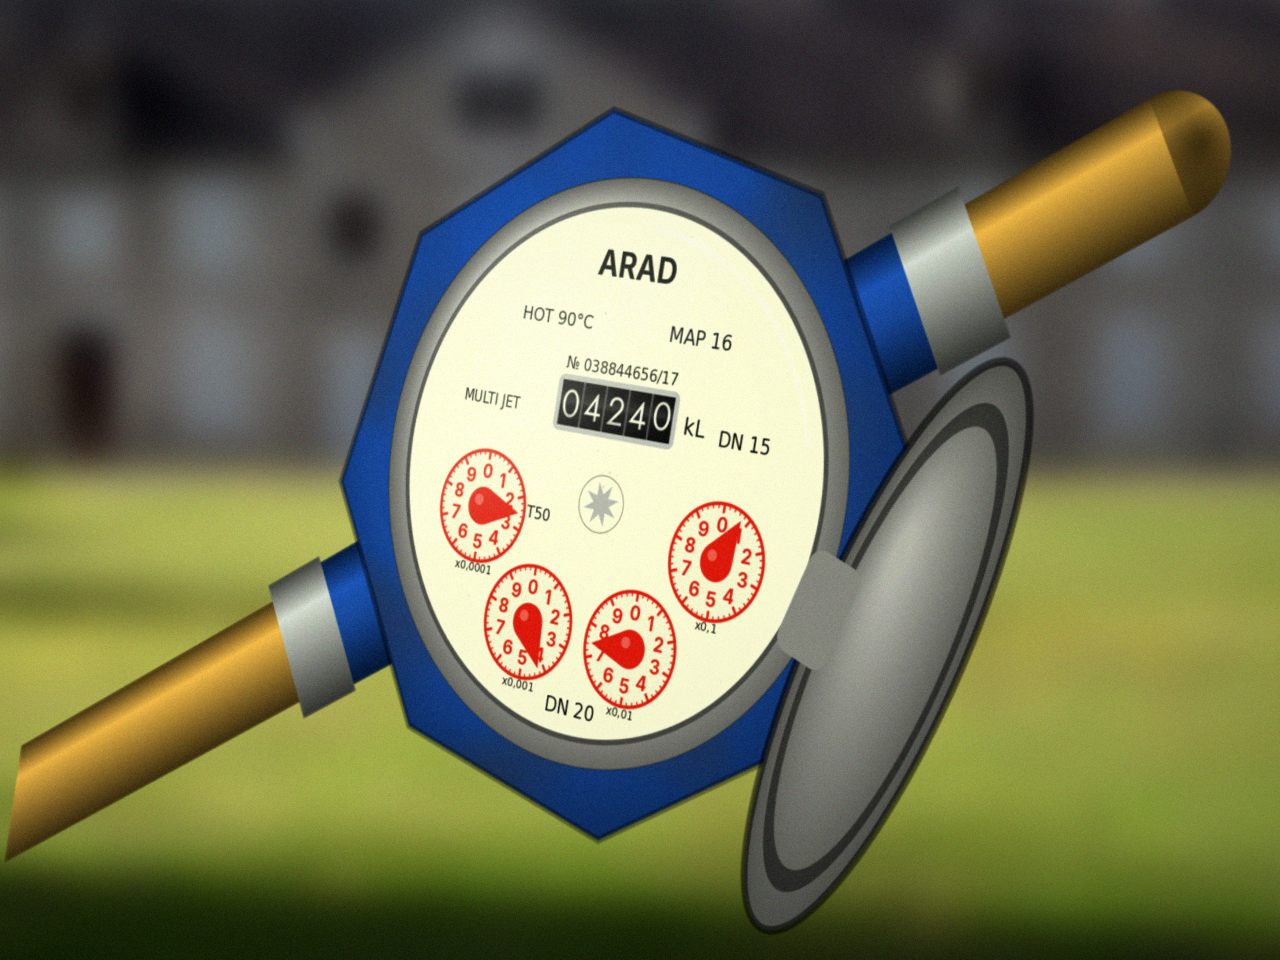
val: 4240.0742 (kL)
